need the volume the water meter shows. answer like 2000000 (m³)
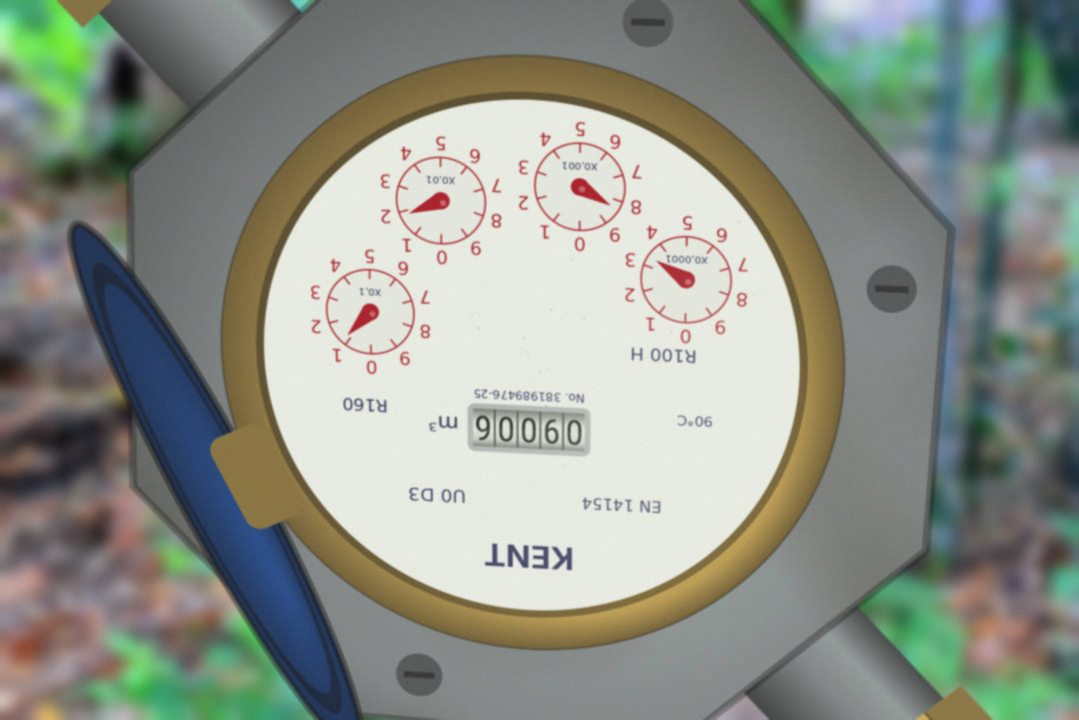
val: 9006.1183 (m³)
